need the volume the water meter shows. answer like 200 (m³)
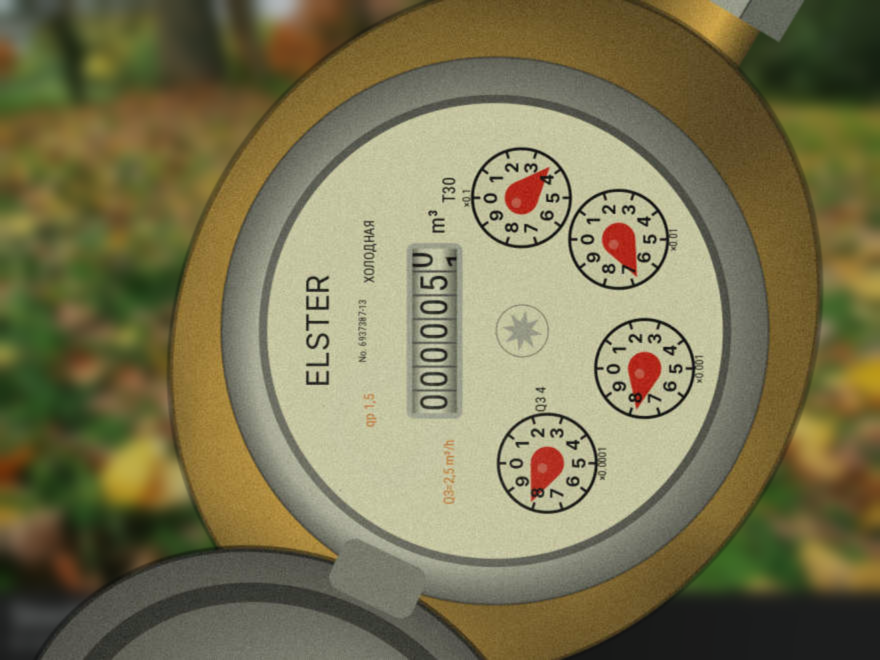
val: 50.3678 (m³)
